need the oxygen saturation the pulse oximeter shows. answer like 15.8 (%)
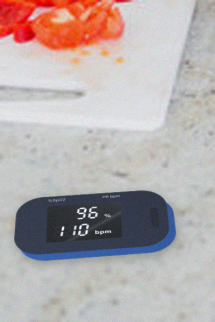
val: 96 (%)
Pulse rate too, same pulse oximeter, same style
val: 110 (bpm)
